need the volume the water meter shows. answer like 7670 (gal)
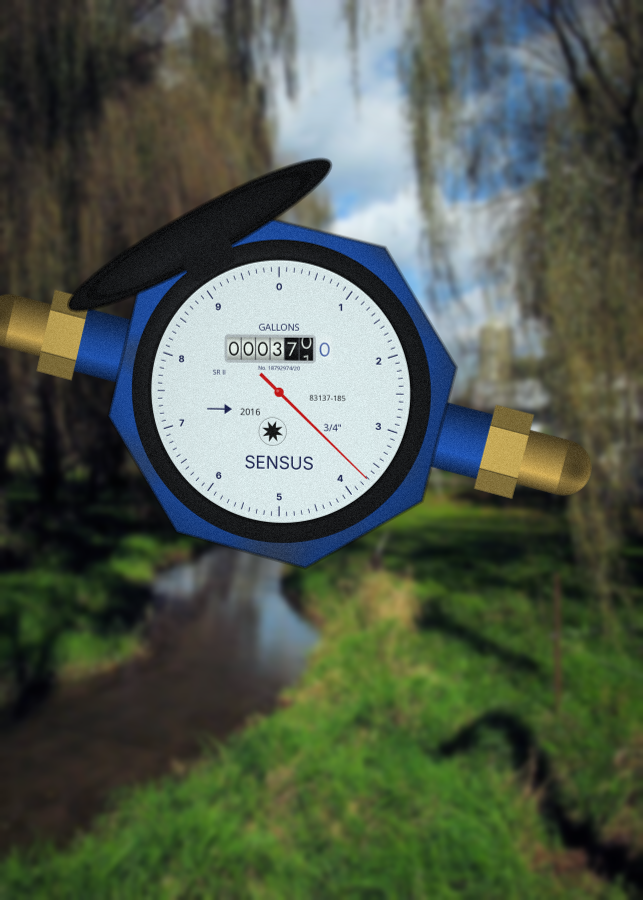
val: 3703.7 (gal)
